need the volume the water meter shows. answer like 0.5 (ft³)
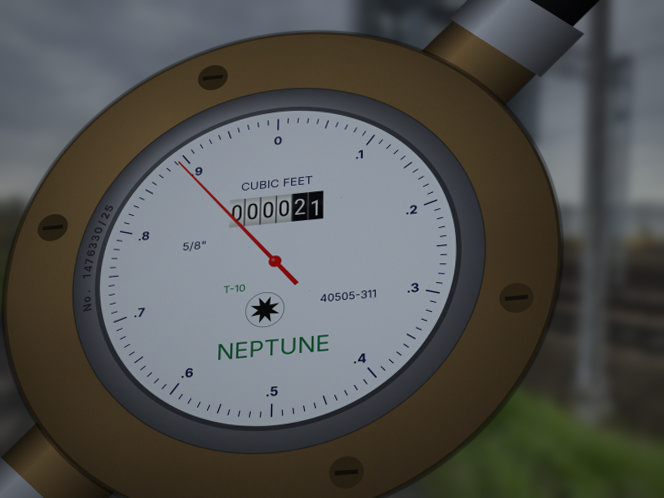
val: 20.89 (ft³)
